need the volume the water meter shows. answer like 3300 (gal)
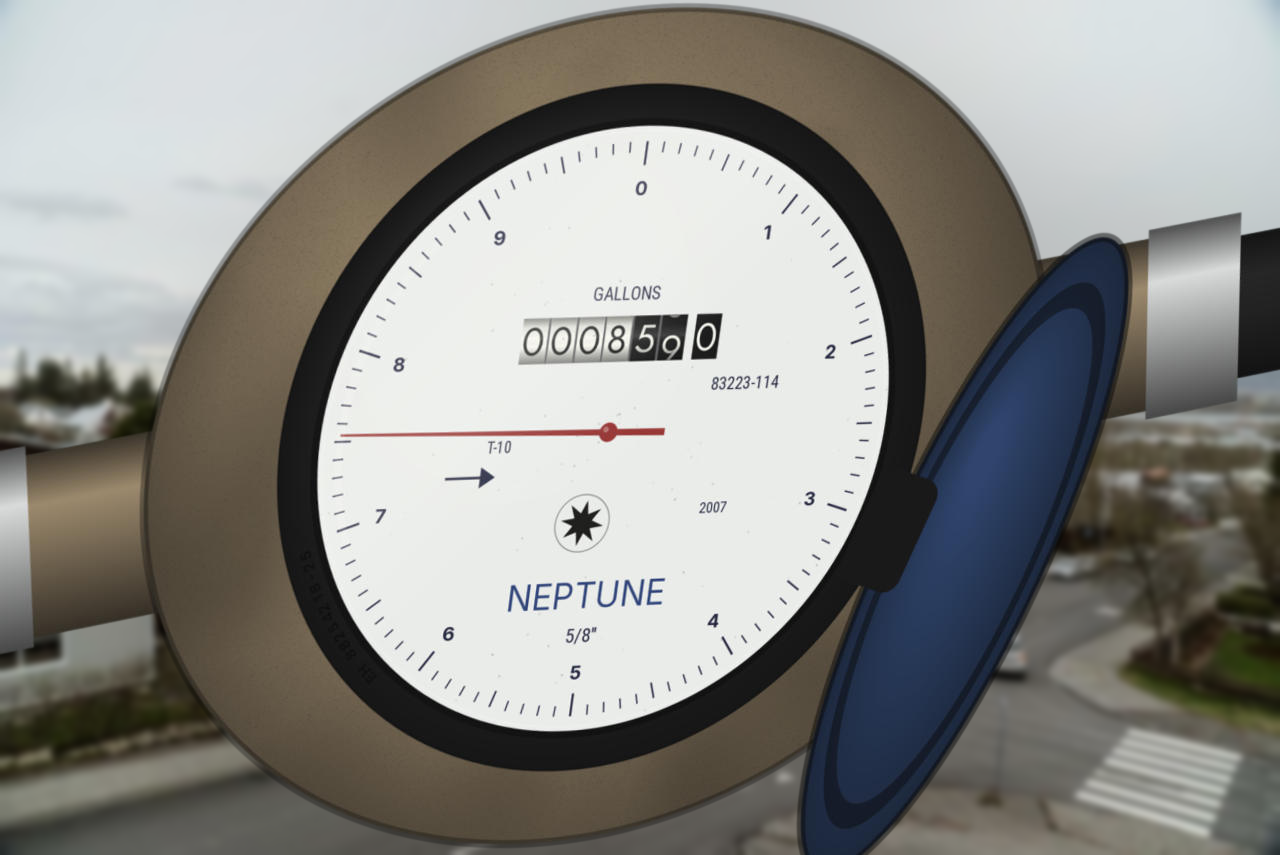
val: 8587.5 (gal)
